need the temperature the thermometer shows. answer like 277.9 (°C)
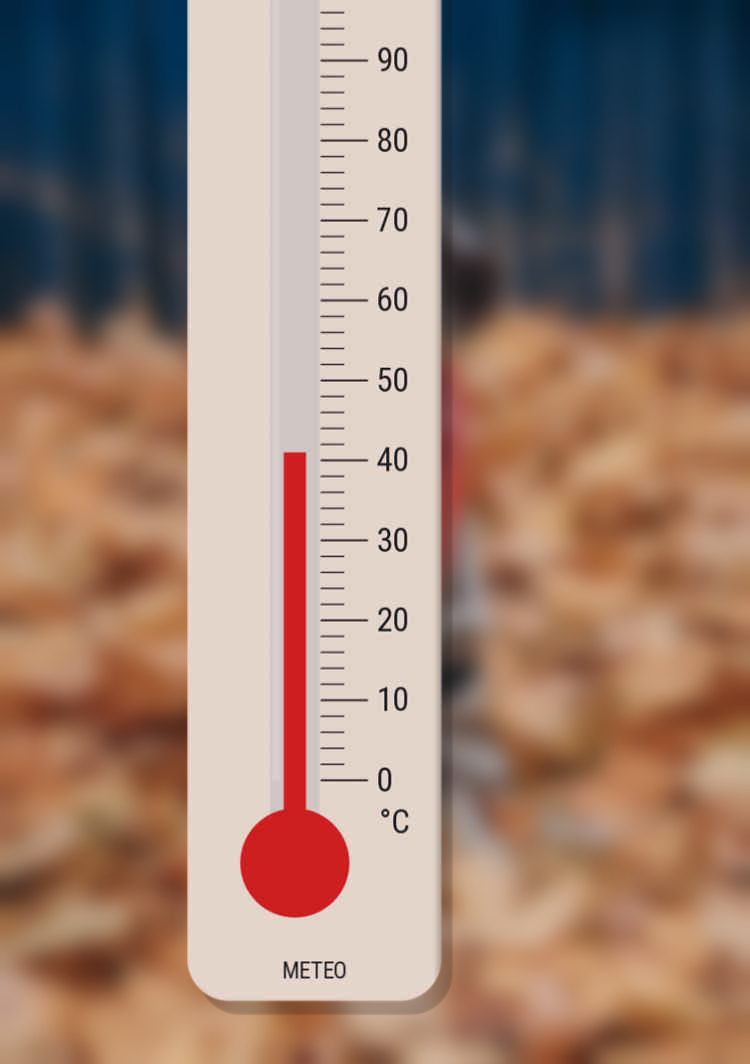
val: 41 (°C)
